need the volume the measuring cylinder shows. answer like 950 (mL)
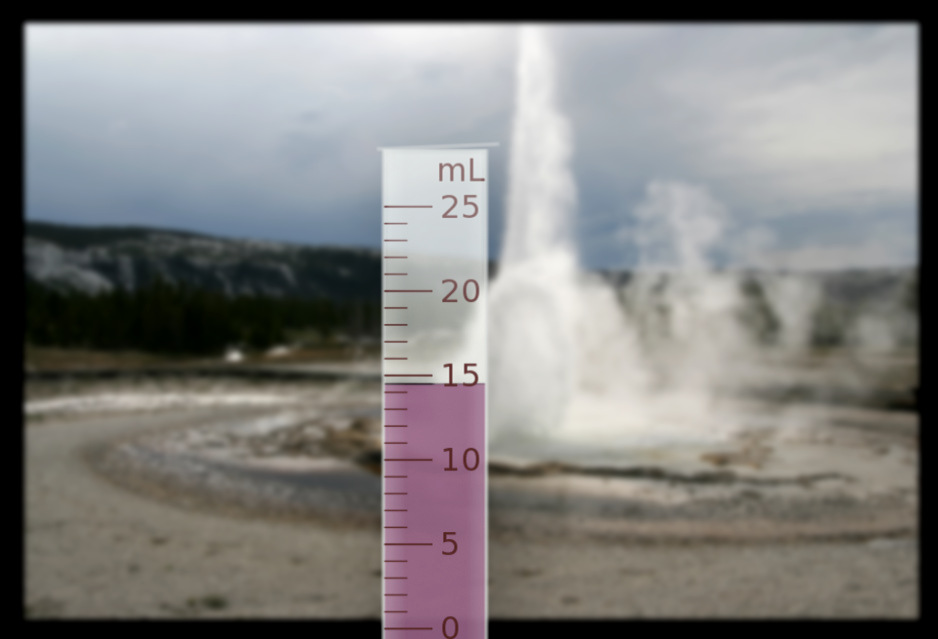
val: 14.5 (mL)
